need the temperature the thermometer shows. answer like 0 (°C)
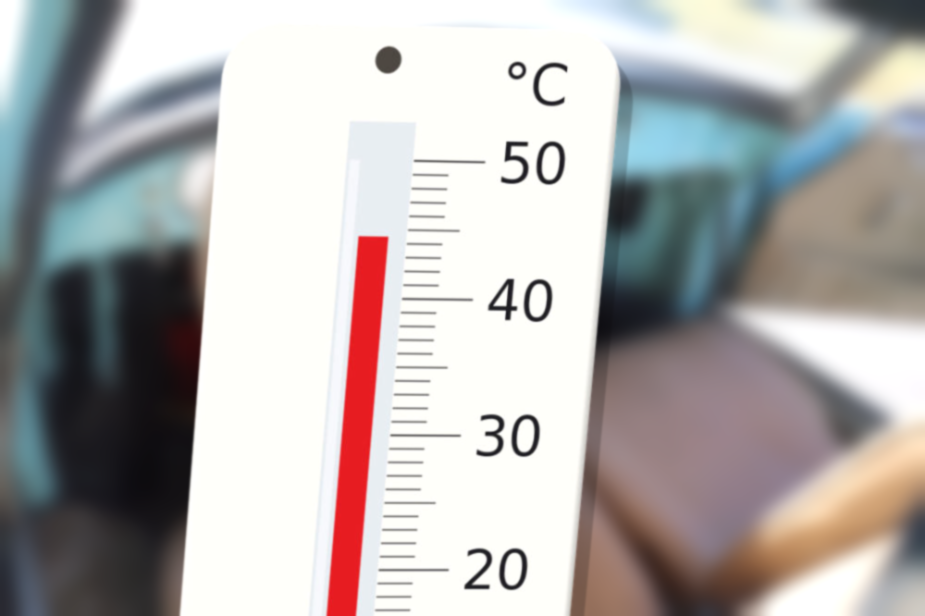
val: 44.5 (°C)
